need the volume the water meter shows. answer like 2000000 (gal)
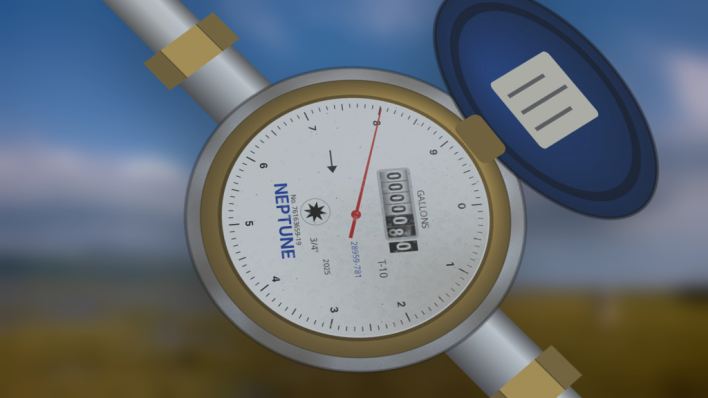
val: 78.0 (gal)
